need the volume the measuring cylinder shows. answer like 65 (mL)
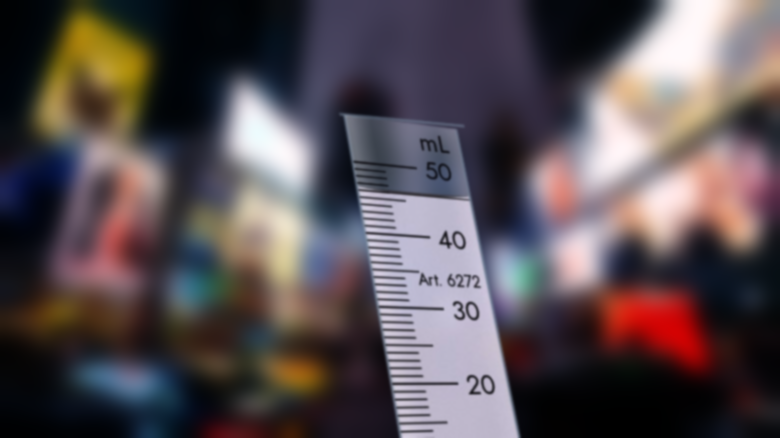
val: 46 (mL)
